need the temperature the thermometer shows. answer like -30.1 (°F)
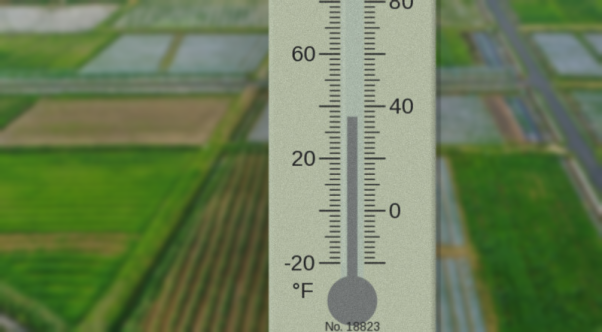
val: 36 (°F)
